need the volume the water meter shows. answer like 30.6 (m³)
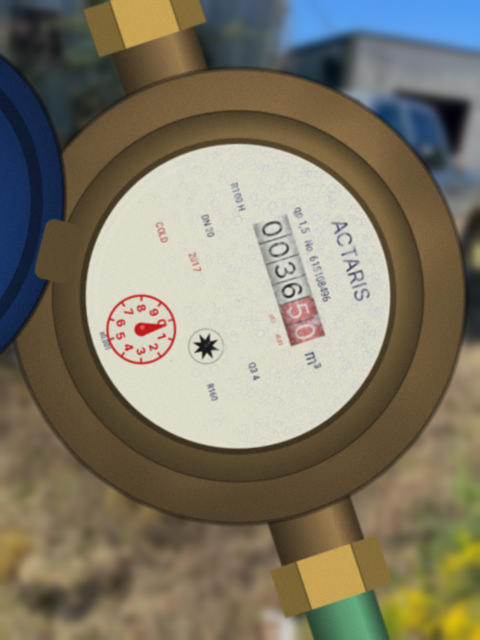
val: 36.500 (m³)
